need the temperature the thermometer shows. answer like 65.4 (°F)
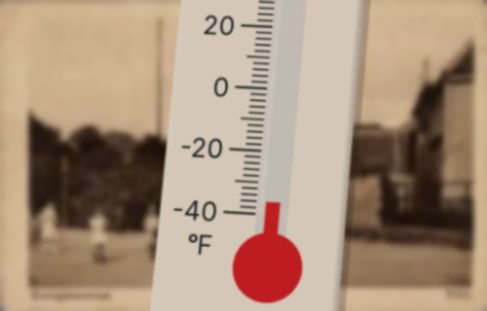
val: -36 (°F)
